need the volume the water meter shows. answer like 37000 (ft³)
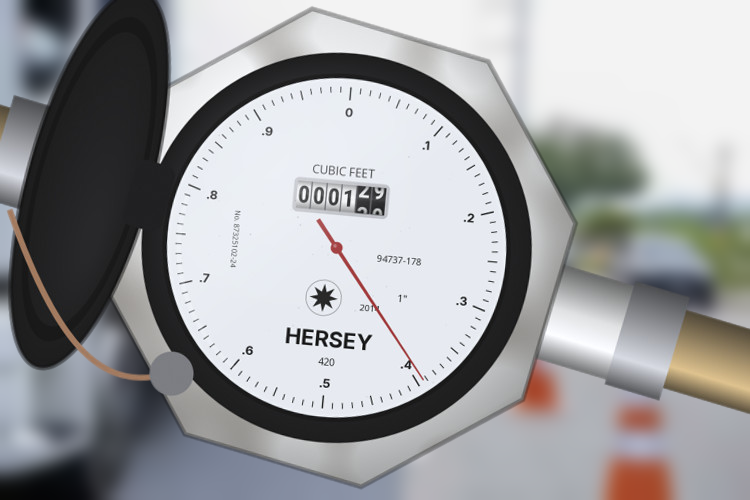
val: 129.39 (ft³)
